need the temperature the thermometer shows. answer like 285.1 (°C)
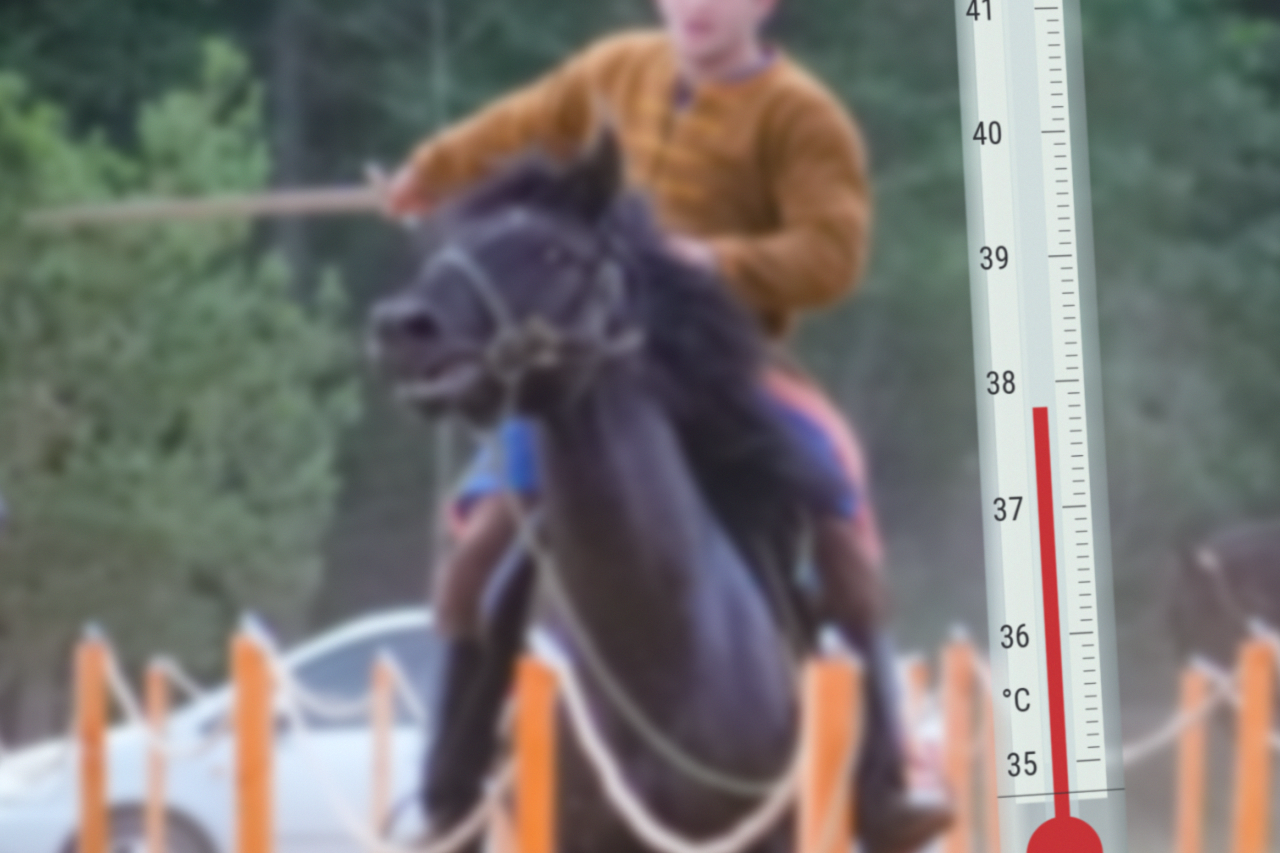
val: 37.8 (°C)
